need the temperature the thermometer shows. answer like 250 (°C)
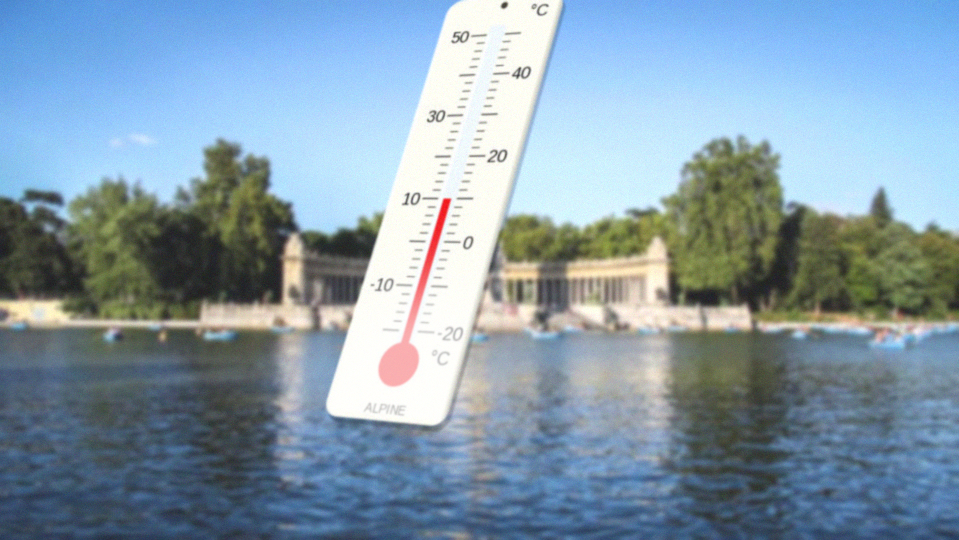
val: 10 (°C)
